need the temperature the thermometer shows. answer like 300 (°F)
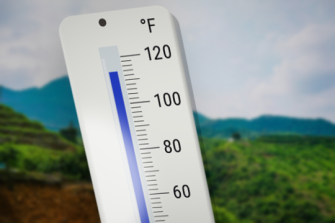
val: 114 (°F)
